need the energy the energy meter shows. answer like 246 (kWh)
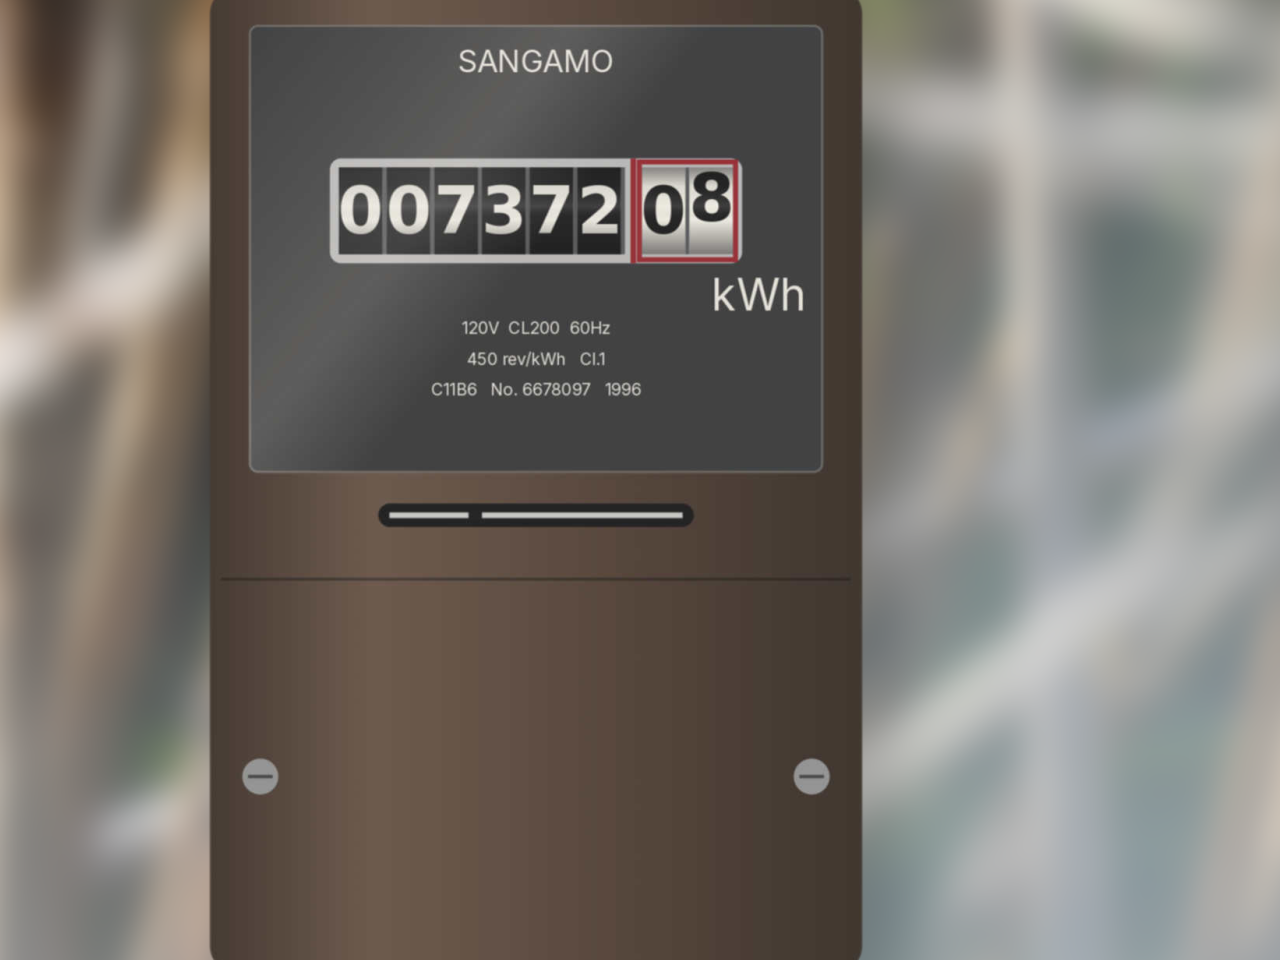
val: 7372.08 (kWh)
